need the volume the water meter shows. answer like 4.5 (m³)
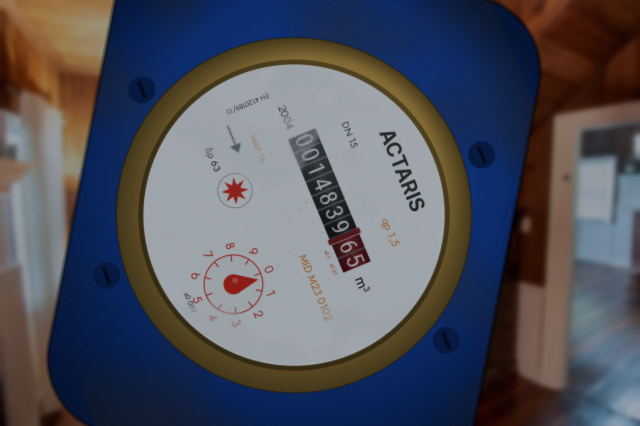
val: 14839.650 (m³)
